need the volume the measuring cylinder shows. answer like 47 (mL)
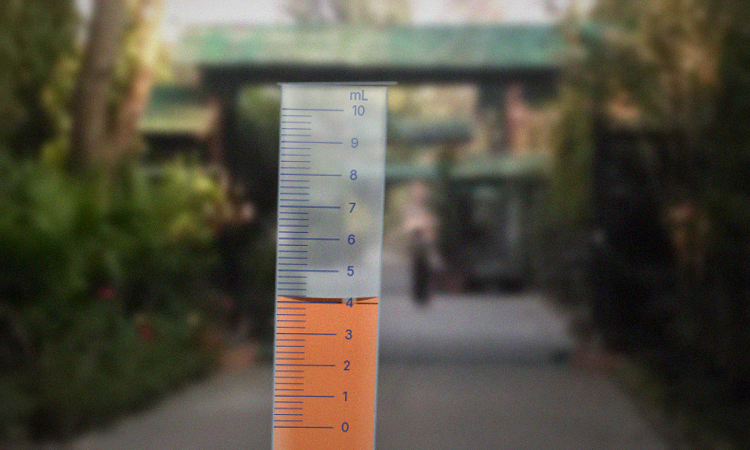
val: 4 (mL)
